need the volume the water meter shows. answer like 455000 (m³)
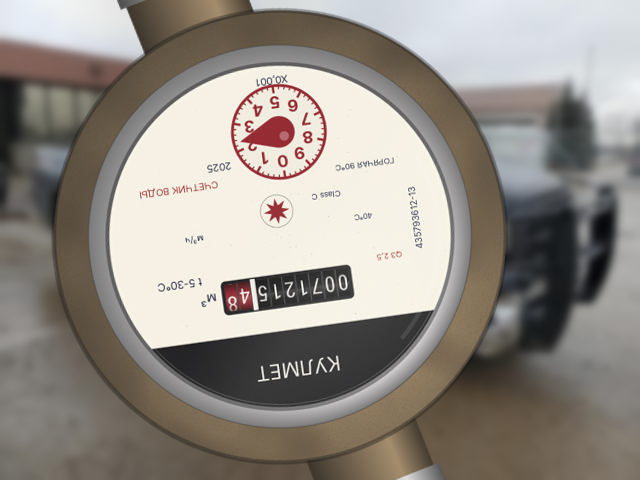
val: 71215.482 (m³)
